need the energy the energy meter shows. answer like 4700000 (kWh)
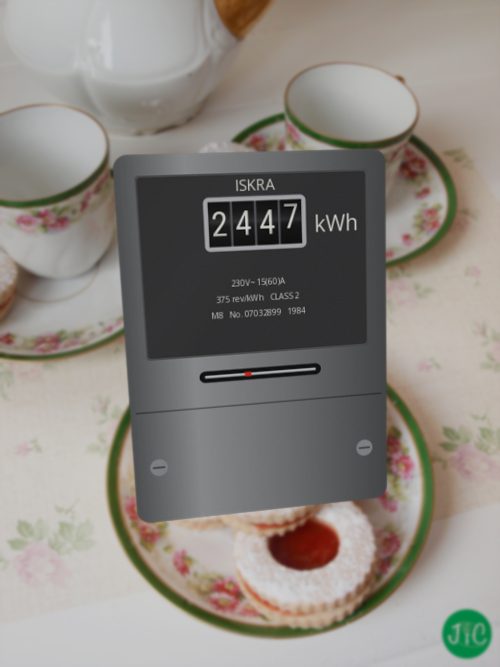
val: 2447 (kWh)
